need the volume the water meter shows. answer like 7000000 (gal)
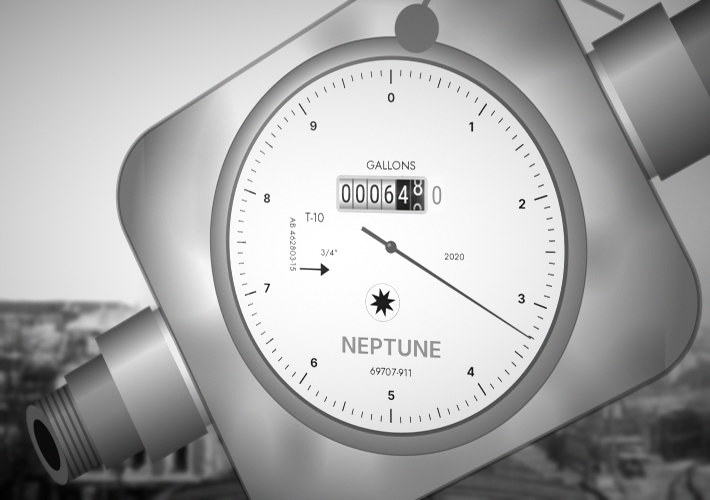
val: 6483.3 (gal)
